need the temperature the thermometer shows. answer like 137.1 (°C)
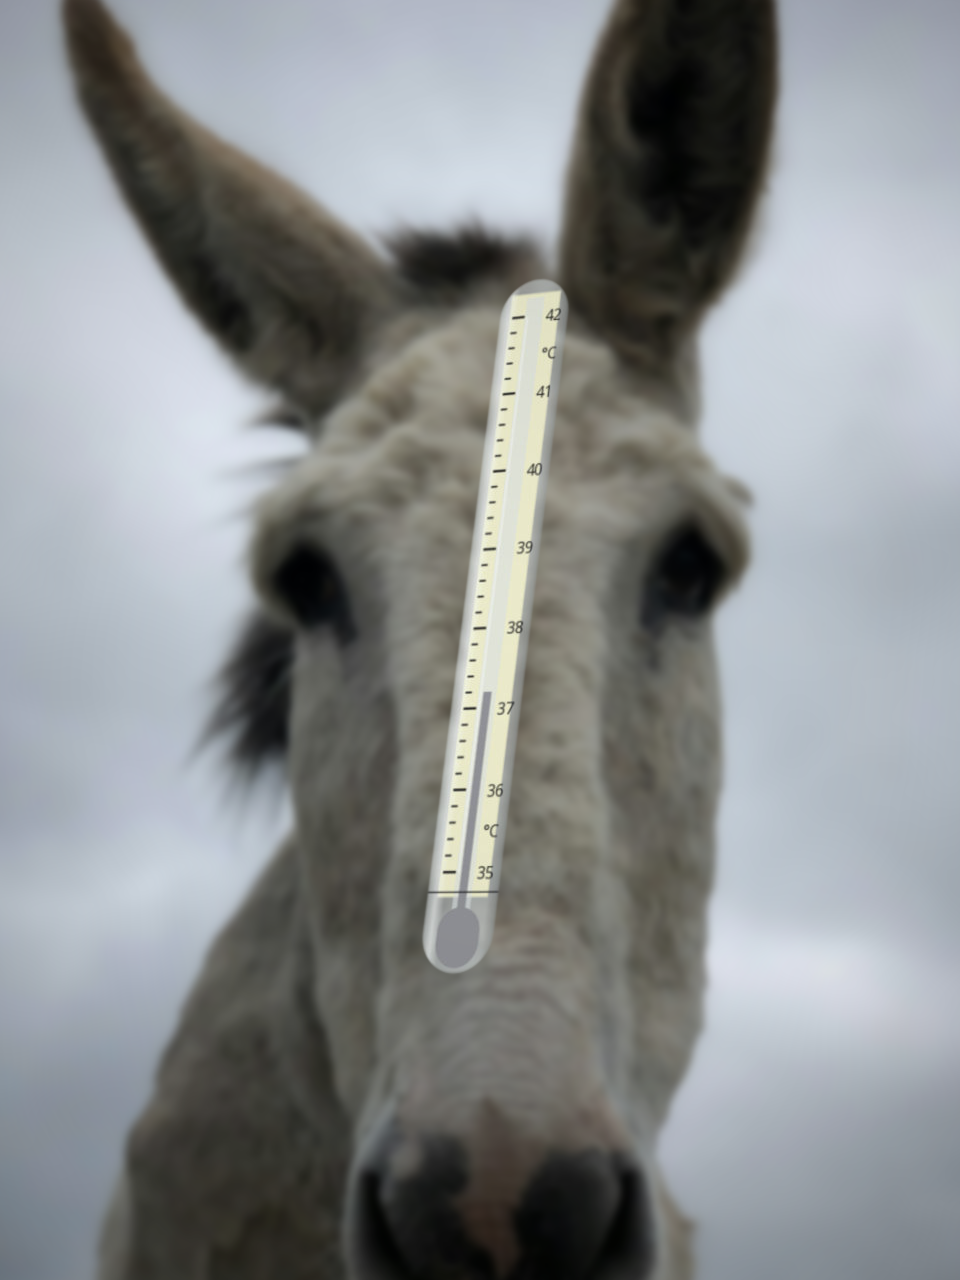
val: 37.2 (°C)
